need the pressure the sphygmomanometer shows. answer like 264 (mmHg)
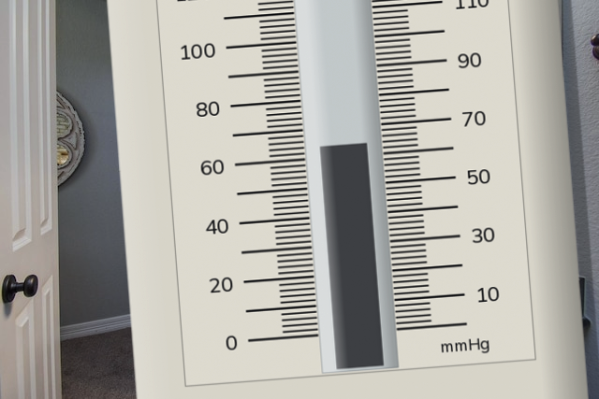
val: 64 (mmHg)
